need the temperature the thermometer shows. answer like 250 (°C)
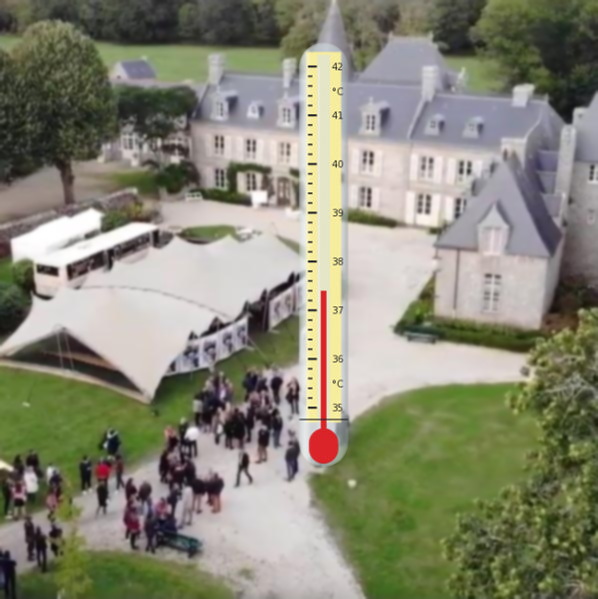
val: 37.4 (°C)
